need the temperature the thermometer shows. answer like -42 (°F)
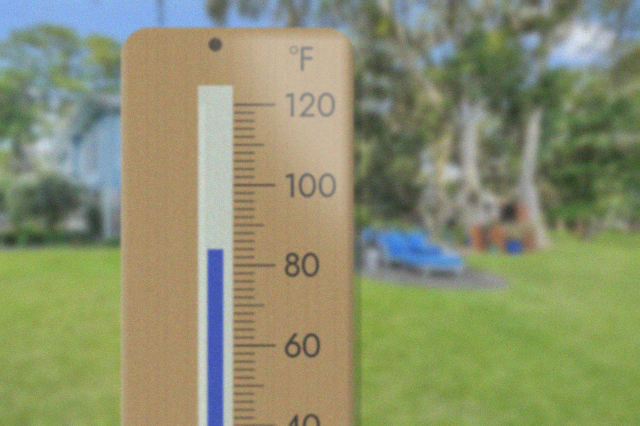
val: 84 (°F)
